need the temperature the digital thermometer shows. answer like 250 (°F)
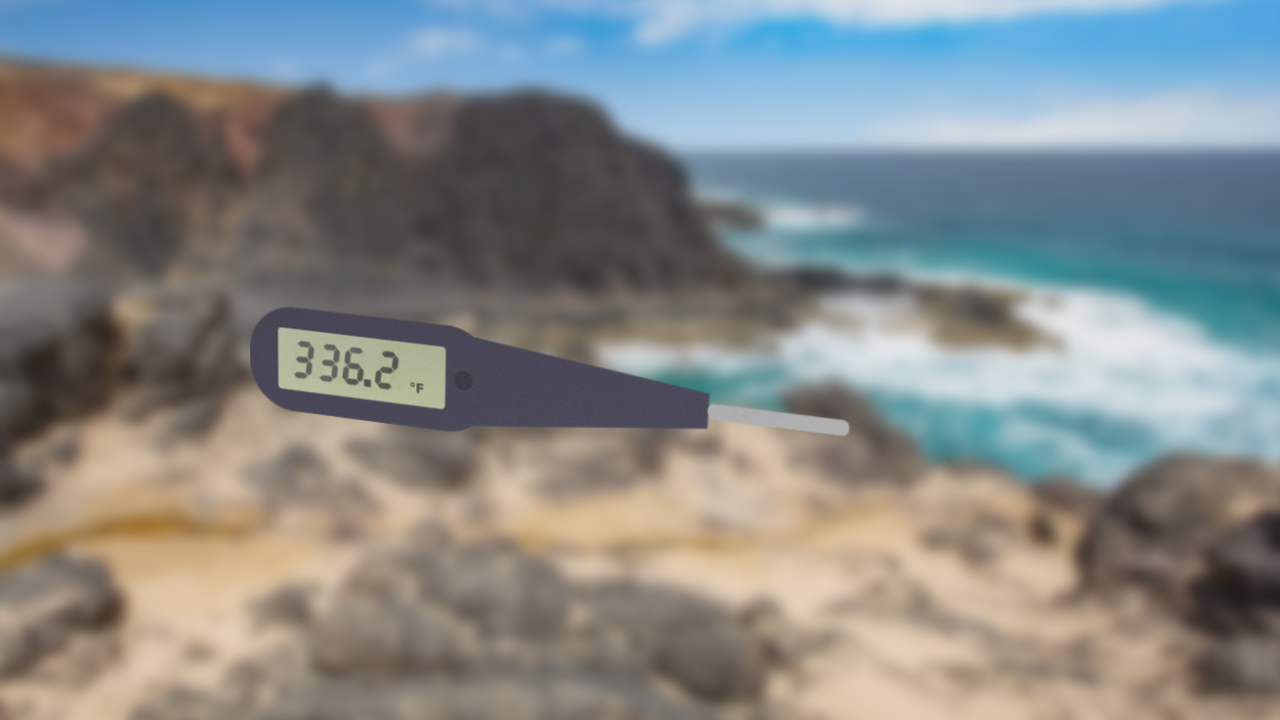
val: 336.2 (°F)
